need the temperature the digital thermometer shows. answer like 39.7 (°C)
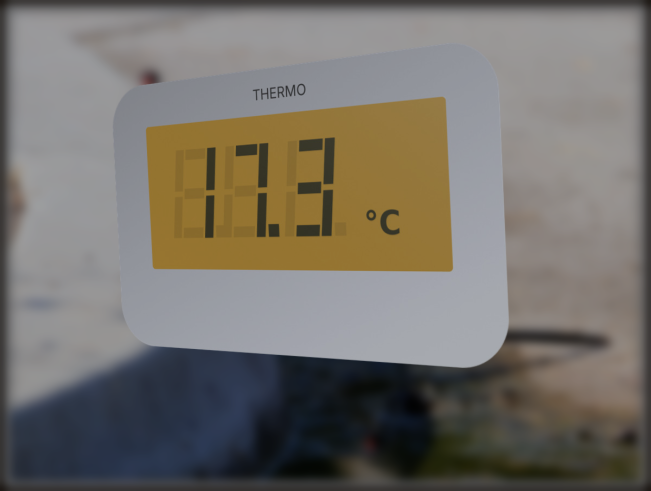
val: 17.3 (°C)
